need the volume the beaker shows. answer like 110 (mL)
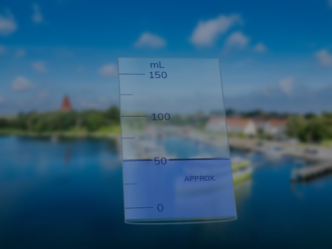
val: 50 (mL)
